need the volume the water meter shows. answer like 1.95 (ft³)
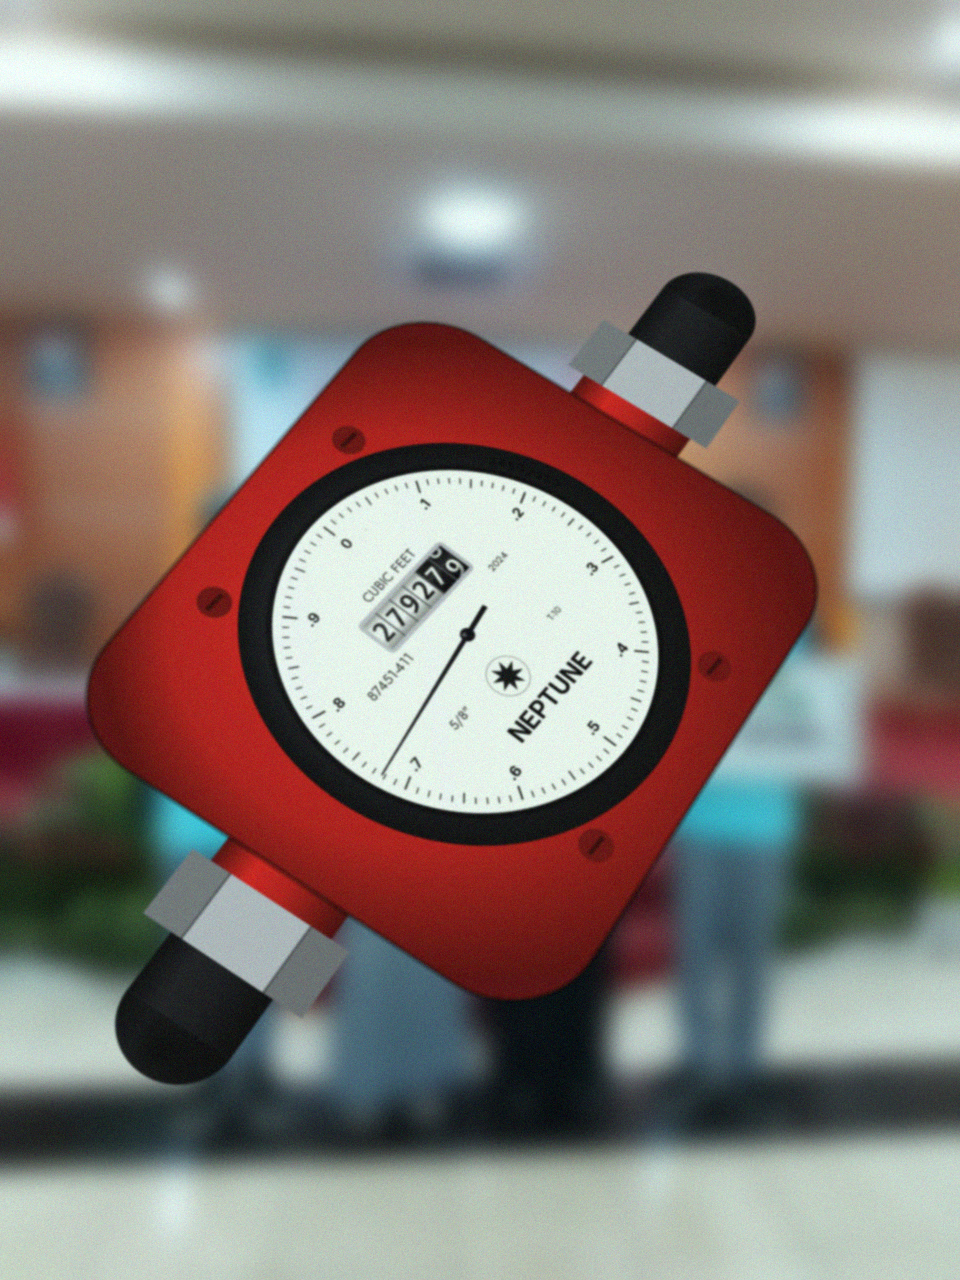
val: 279278.72 (ft³)
